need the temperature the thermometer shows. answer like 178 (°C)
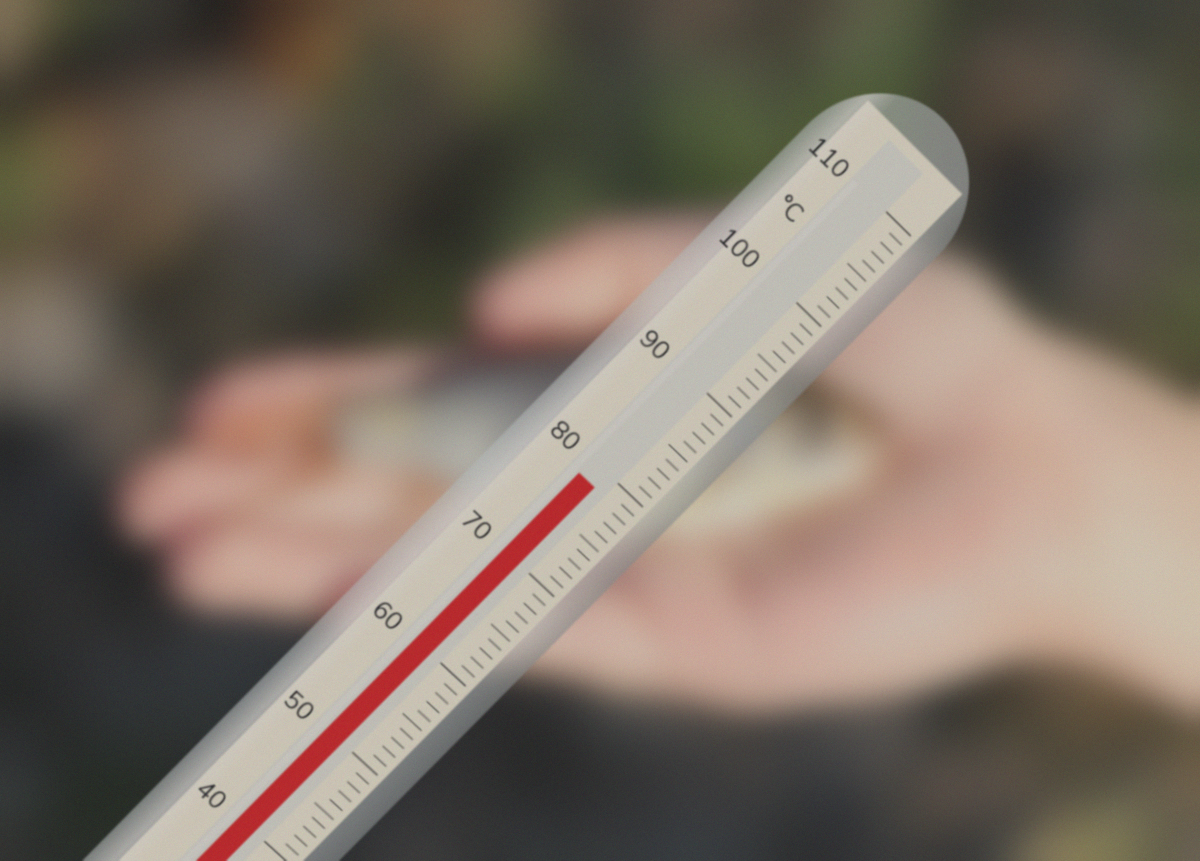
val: 78.5 (°C)
